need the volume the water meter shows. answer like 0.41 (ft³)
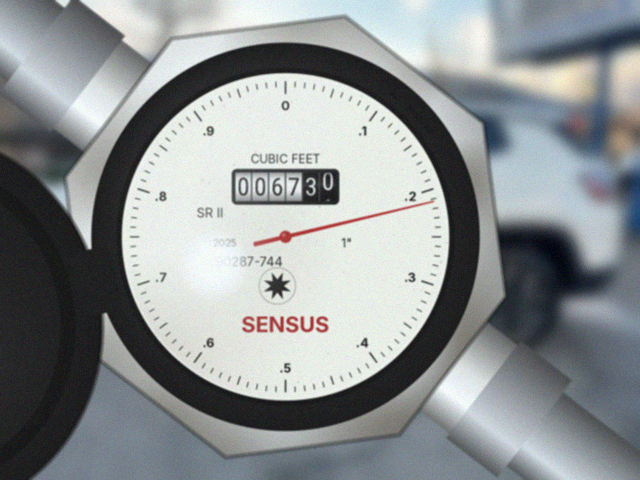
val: 6730.21 (ft³)
